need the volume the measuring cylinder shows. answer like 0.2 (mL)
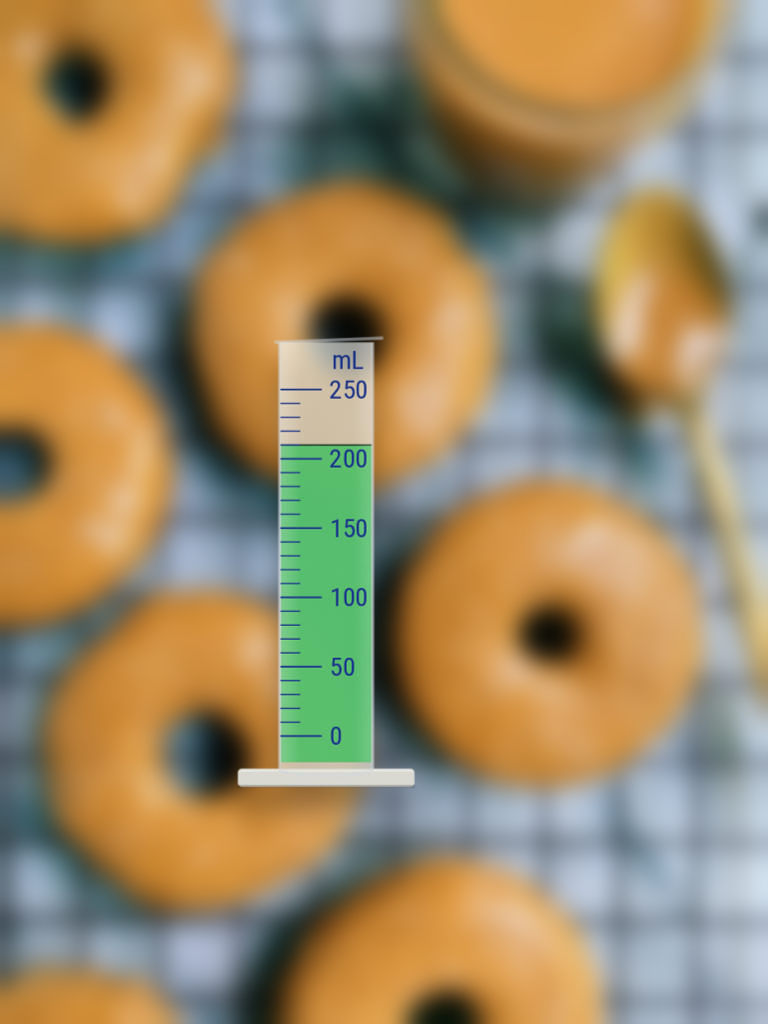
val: 210 (mL)
